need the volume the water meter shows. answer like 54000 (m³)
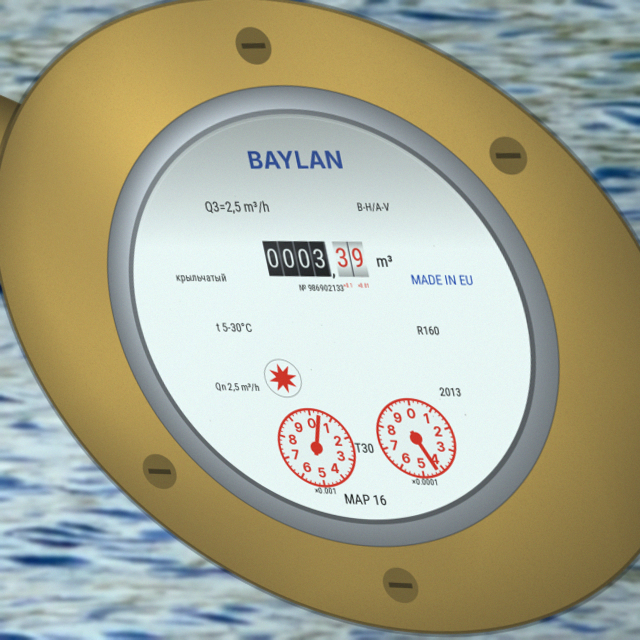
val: 3.3904 (m³)
